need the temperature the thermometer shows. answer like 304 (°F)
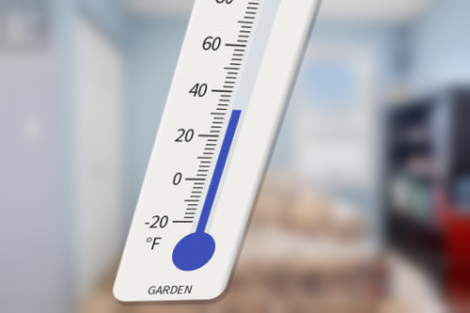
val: 32 (°F)
